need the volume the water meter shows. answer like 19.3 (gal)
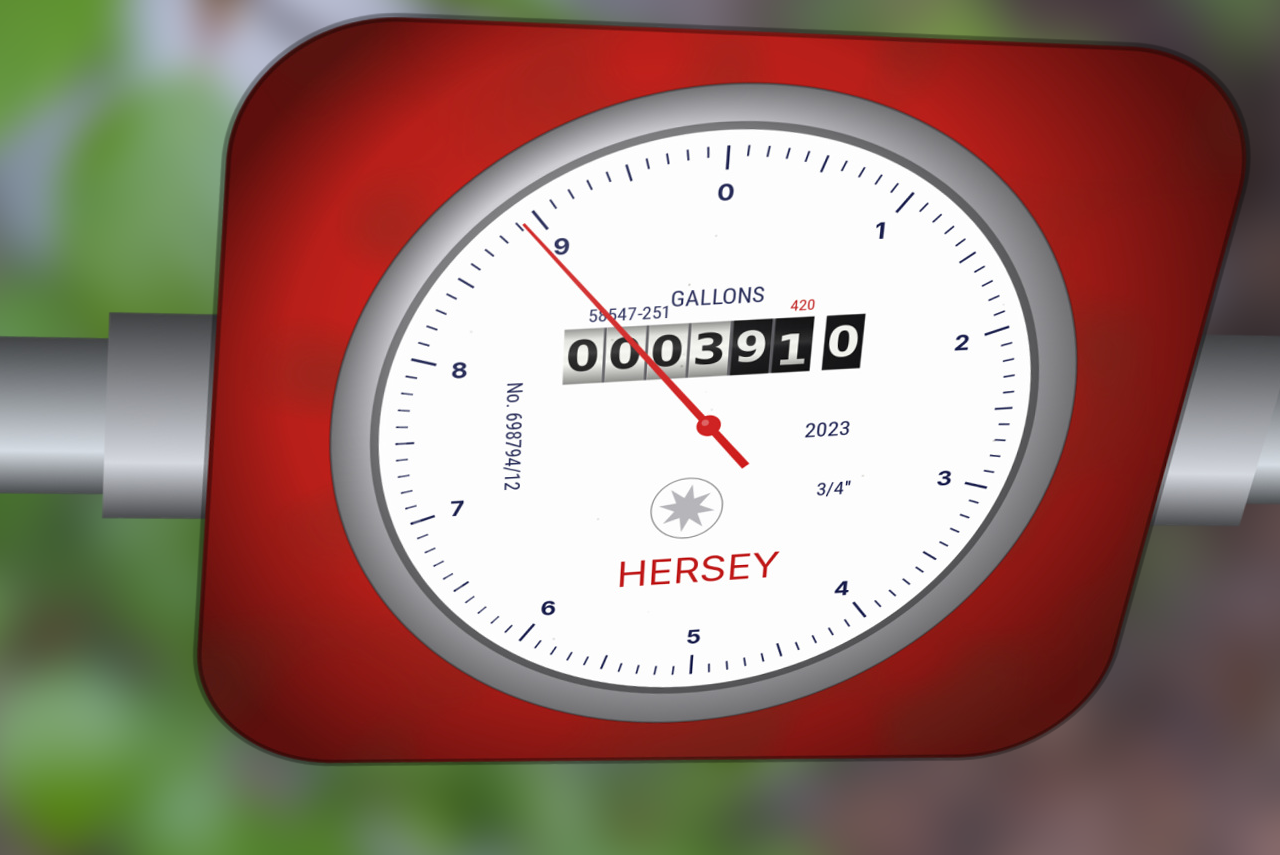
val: 3908.9 (gal)
